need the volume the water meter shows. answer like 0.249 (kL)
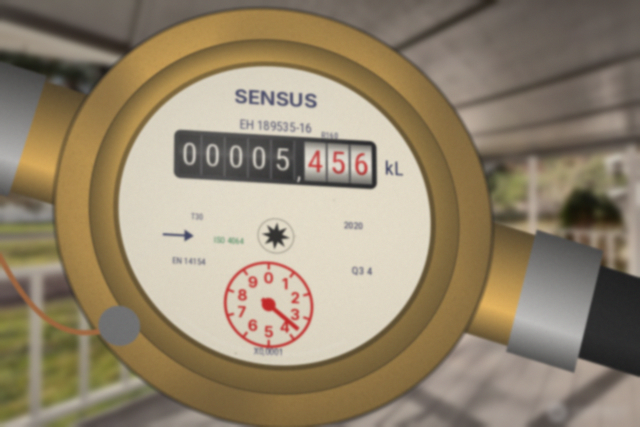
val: 5.4563 (kL)
